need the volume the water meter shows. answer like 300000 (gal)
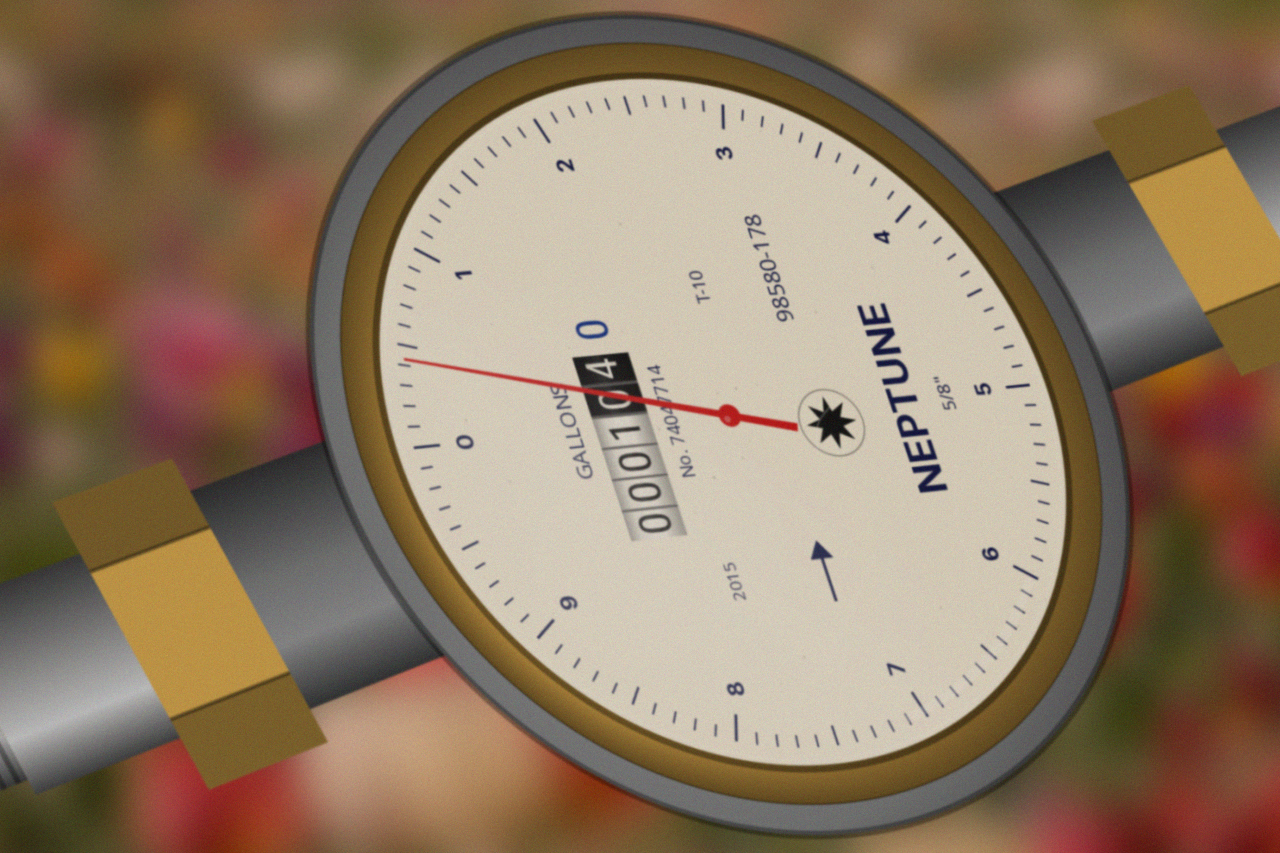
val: 1040.4 (gal)
